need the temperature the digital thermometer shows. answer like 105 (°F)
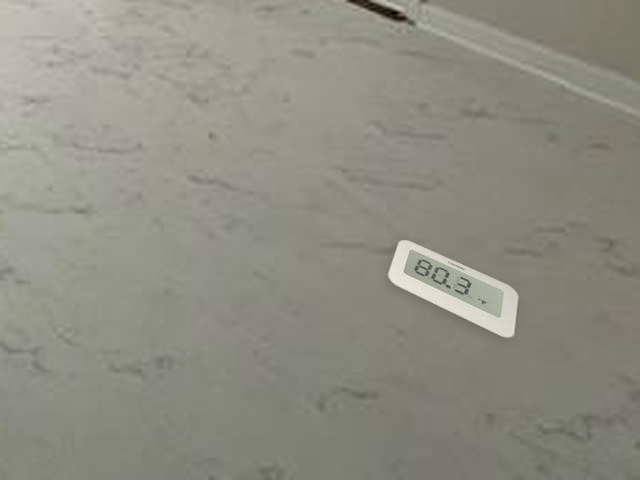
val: 80.3 (°F)
